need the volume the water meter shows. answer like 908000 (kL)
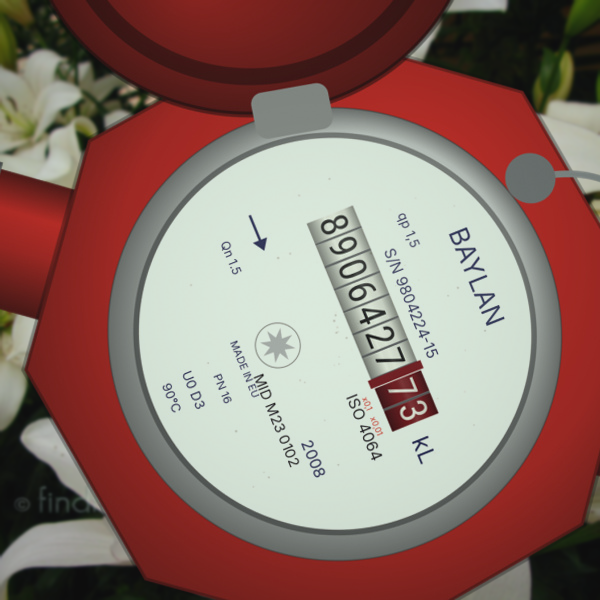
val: 8906427.73 (kL)
